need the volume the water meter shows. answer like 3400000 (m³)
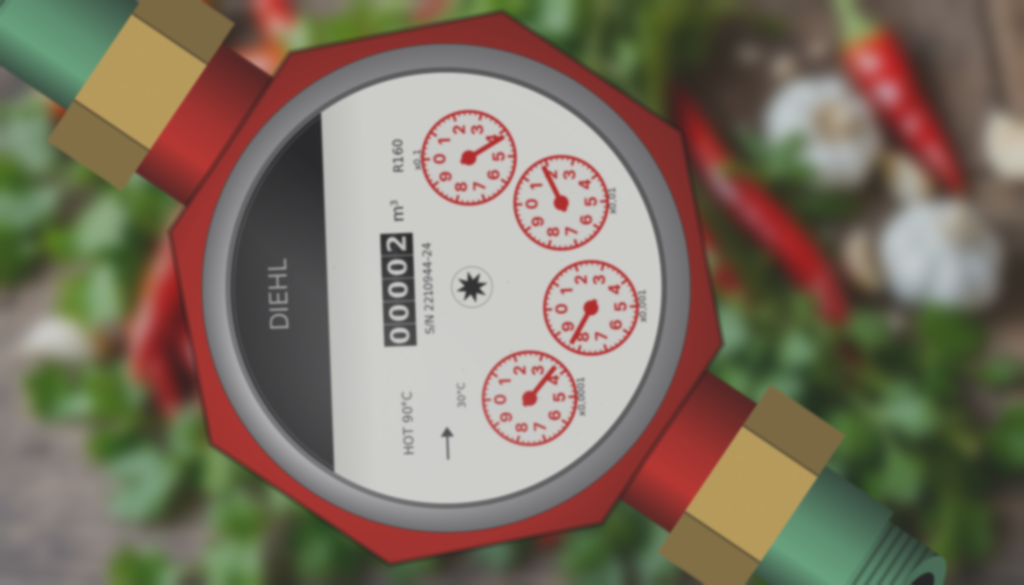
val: 2.4183 (m³)
